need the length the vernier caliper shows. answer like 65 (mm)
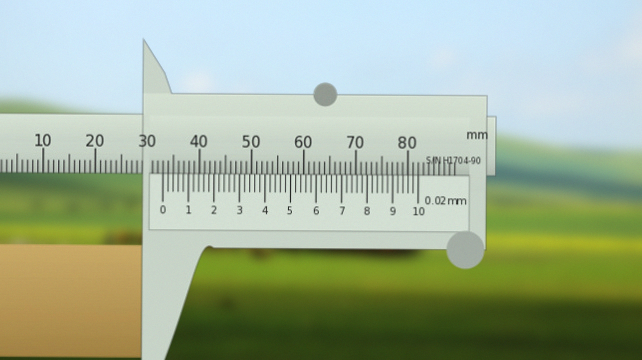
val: 33.0 (mm)
